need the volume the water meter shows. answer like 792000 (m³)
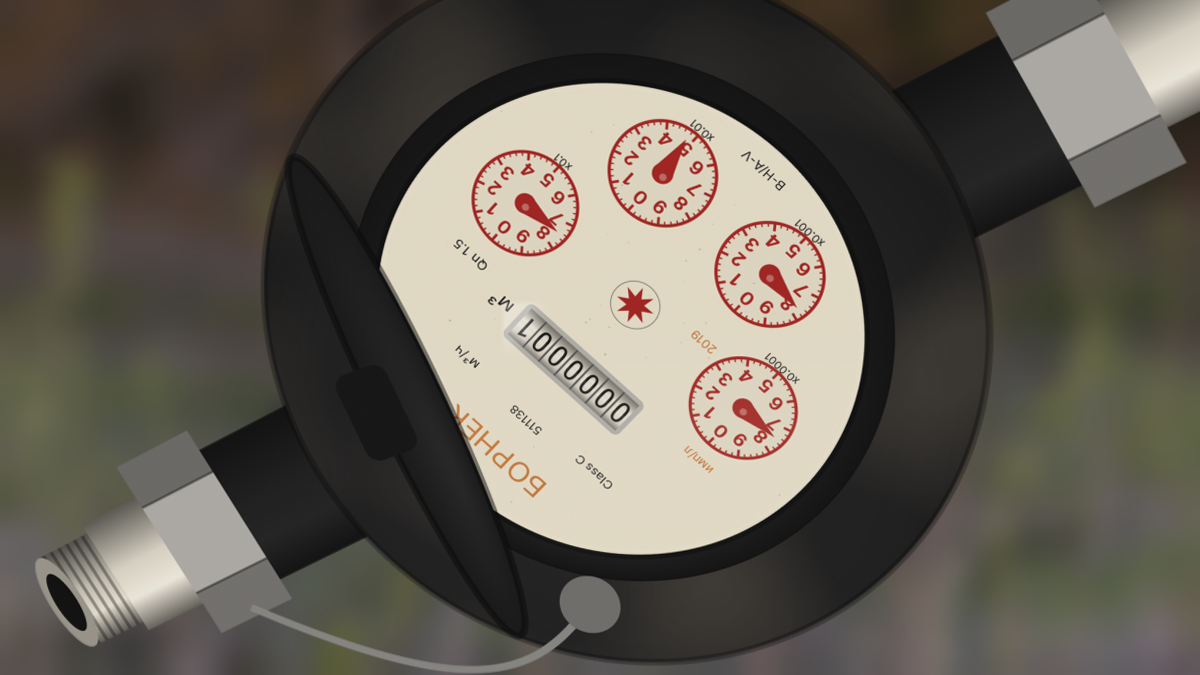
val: 1.7477 (m³)
